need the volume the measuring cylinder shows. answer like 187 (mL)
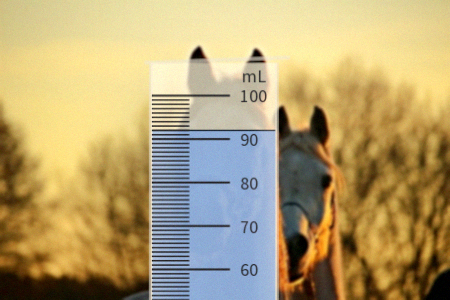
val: 92 (mL)
